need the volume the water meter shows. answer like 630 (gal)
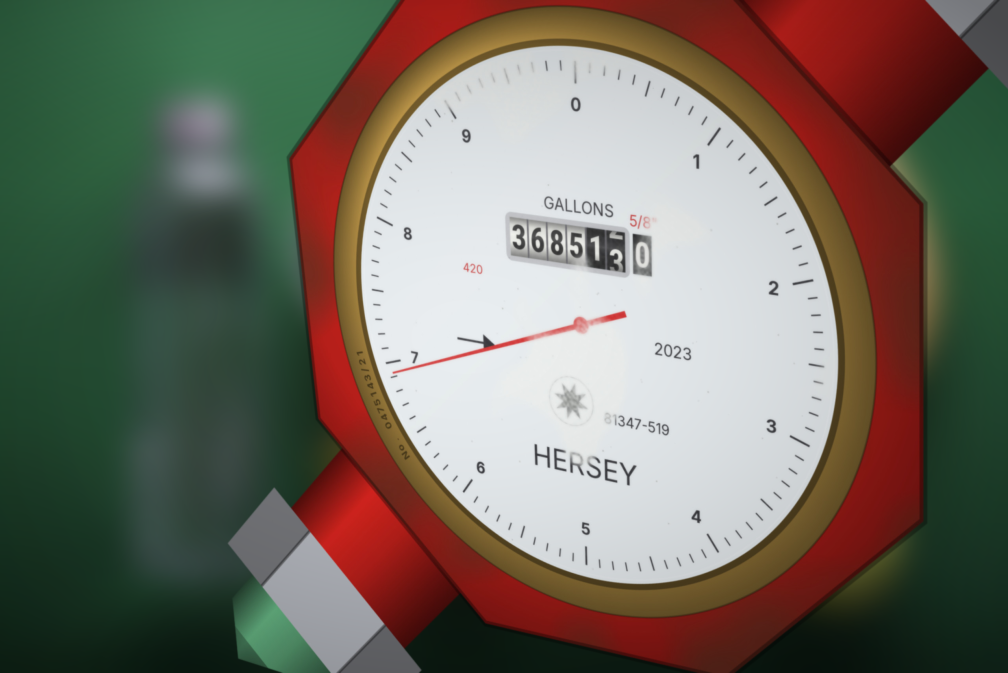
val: 3685126.9 (gal)
